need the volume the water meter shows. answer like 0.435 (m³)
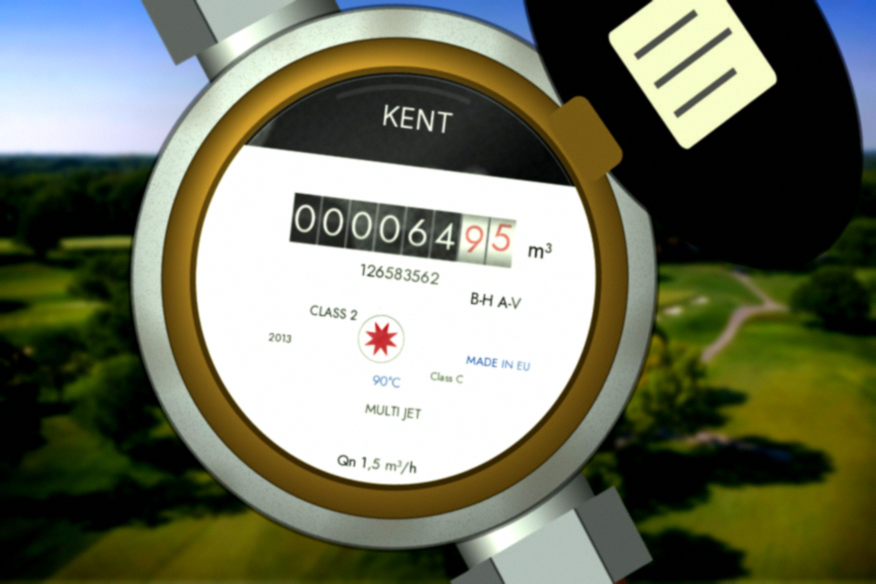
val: 64.95 (m³)
